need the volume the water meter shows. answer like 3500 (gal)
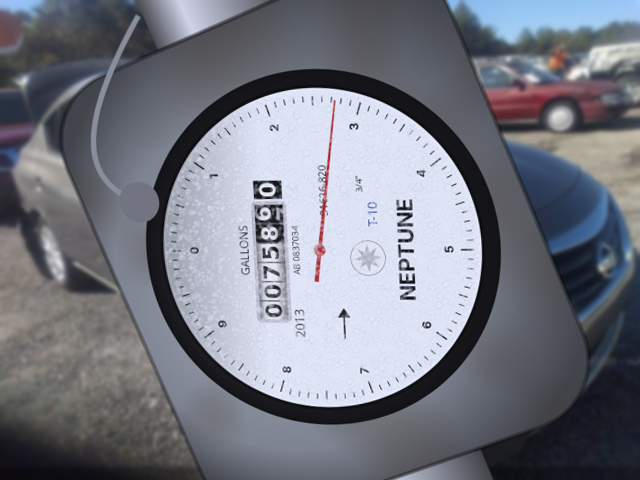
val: 75862.7 (gal)
